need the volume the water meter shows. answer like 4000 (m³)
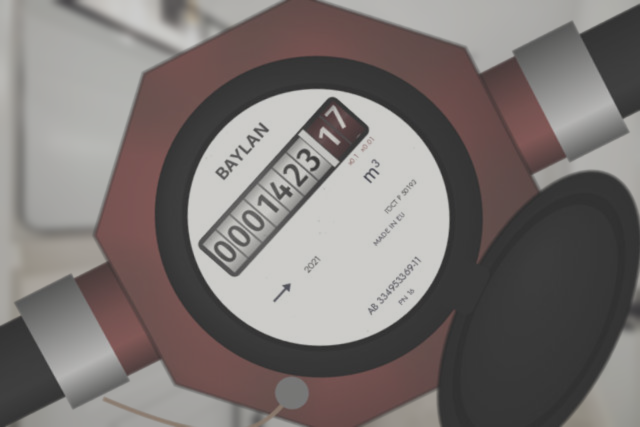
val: 1423.17 (m³)
